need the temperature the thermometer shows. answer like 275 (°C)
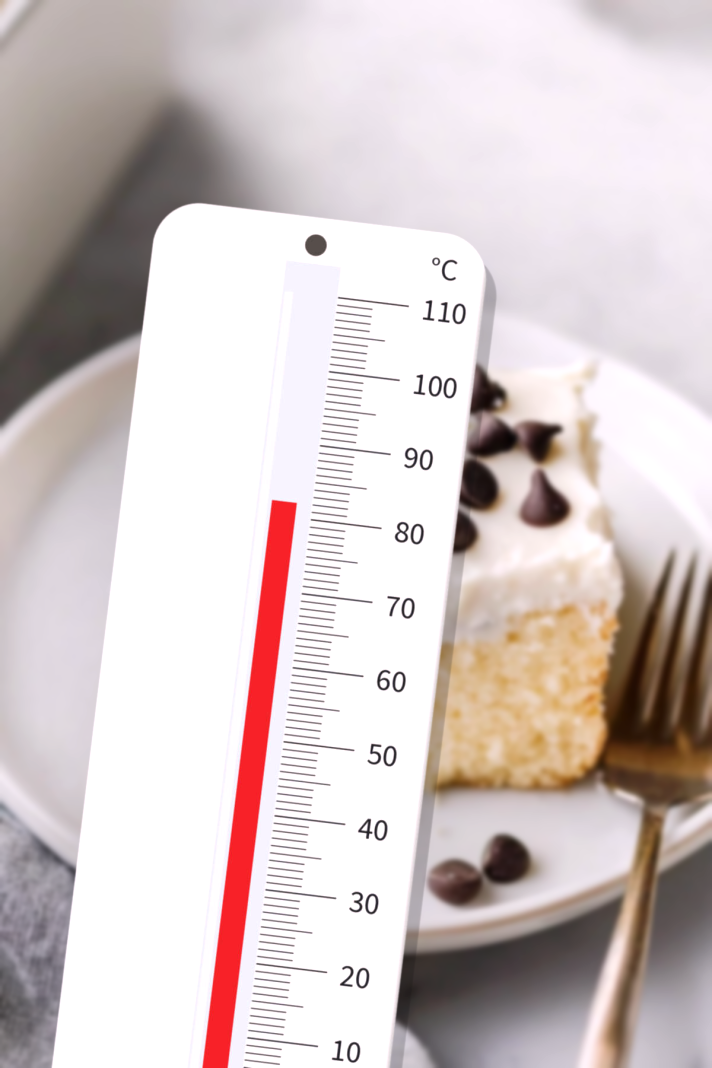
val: 82 (°C)
